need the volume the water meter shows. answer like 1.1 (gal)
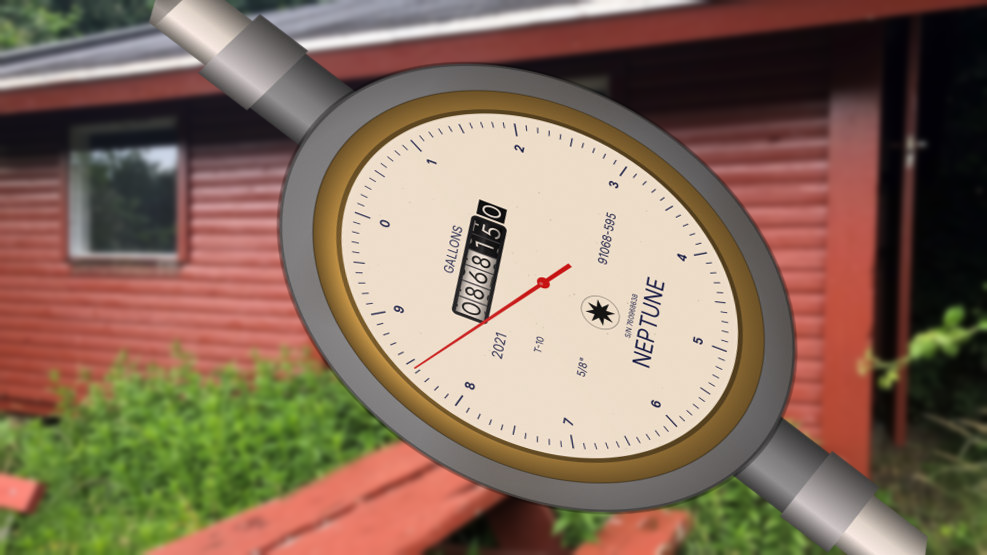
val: 868148.4 (gal)
